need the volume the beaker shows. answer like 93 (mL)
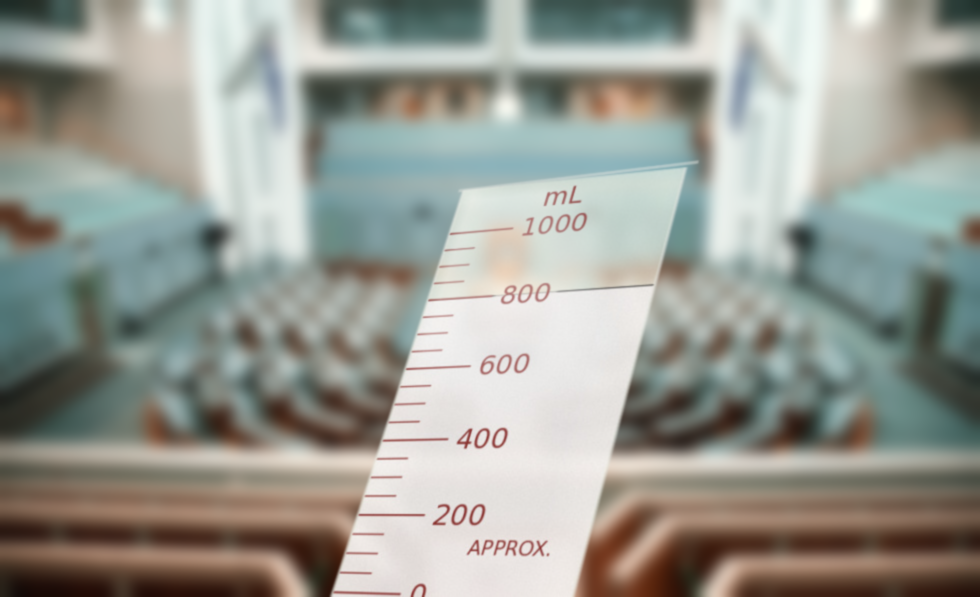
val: 800 (mL)
